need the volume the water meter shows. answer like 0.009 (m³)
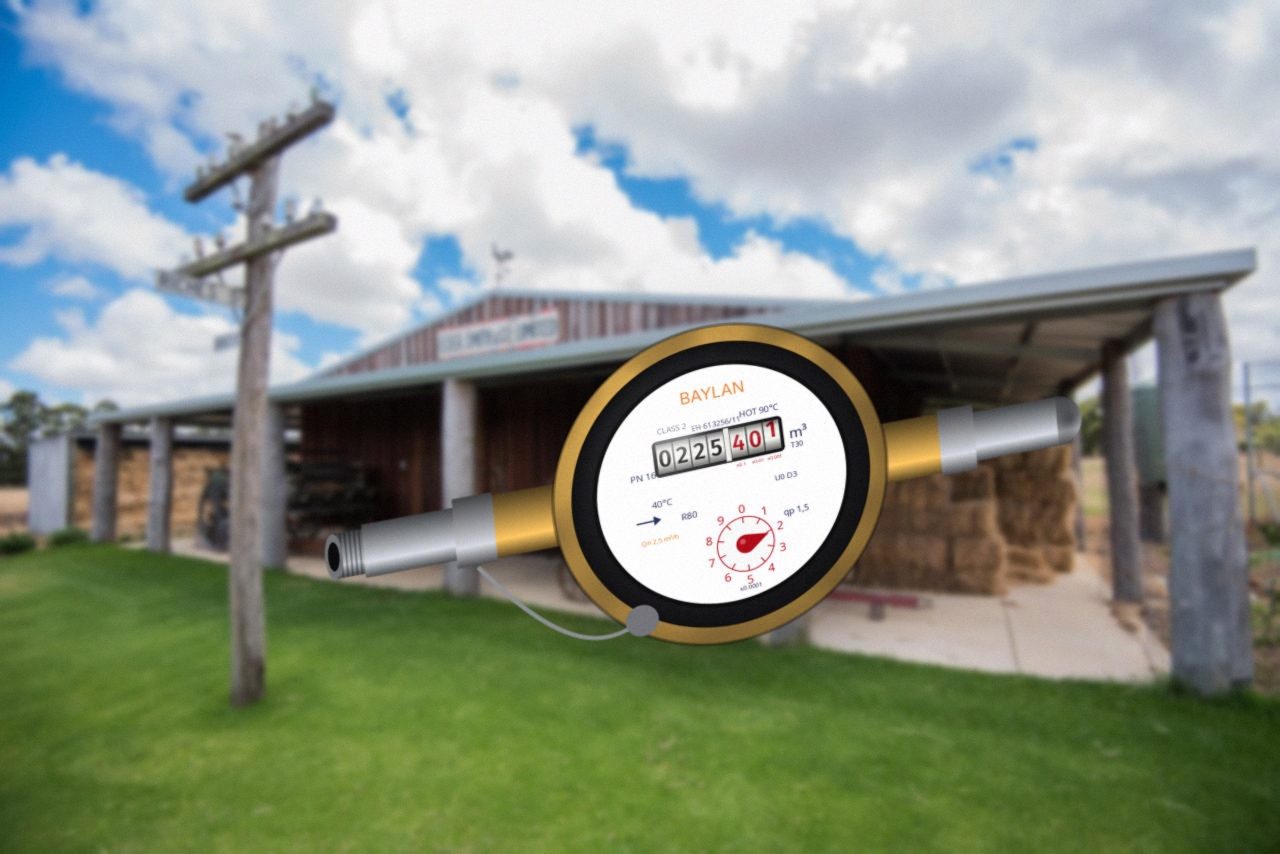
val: 225.4012 (m³)
